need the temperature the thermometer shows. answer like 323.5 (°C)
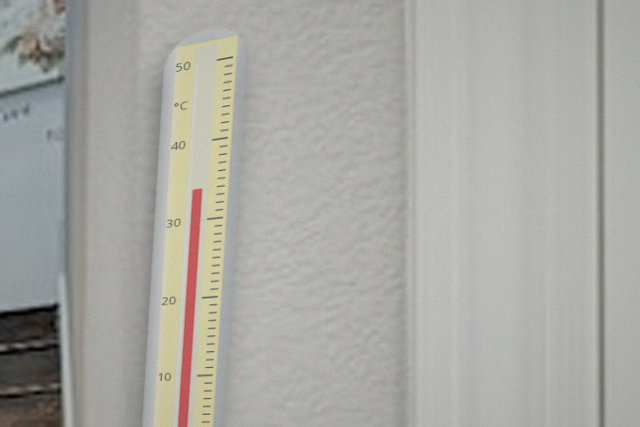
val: 34 (°C)
